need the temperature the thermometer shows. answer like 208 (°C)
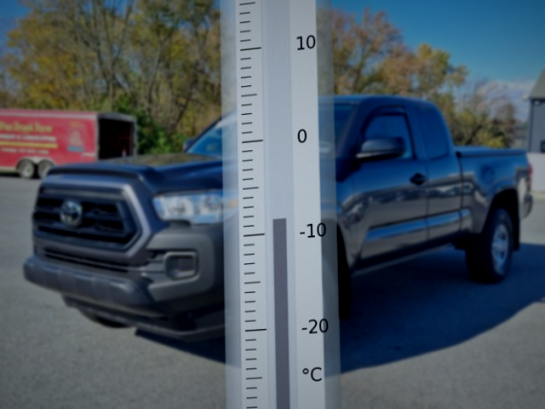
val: -8.5 (°C)
